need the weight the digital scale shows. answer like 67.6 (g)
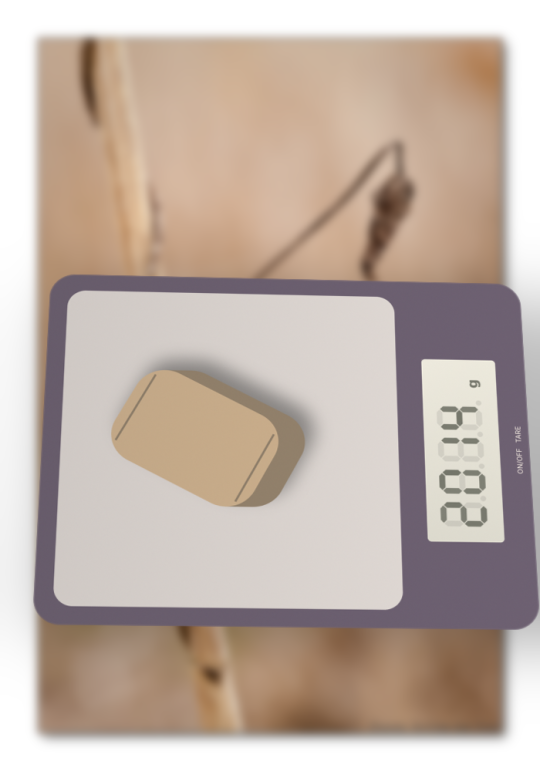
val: 2014 (g)
